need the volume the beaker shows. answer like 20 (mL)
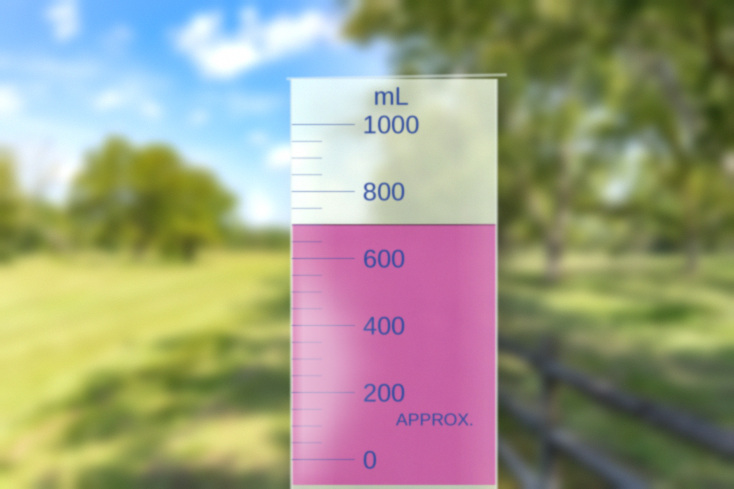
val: 700 (mL)
